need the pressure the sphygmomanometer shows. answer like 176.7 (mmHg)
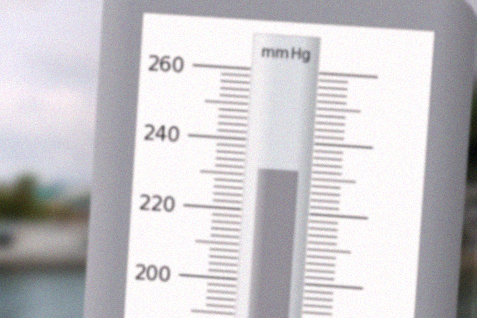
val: 232 (mmHg)
